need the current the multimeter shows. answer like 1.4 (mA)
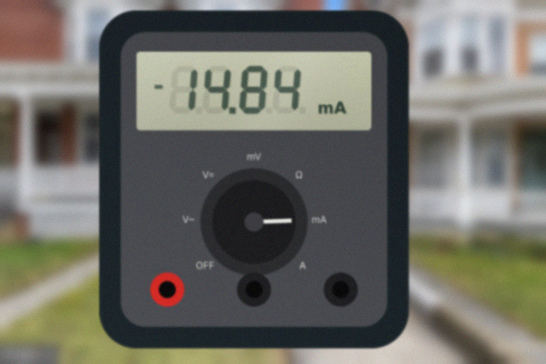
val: -14.84 (mA)
